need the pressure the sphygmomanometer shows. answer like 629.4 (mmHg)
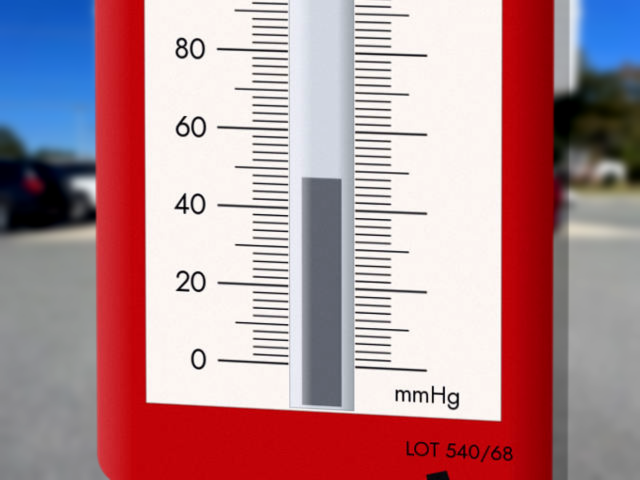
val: 48 (mmHg)
